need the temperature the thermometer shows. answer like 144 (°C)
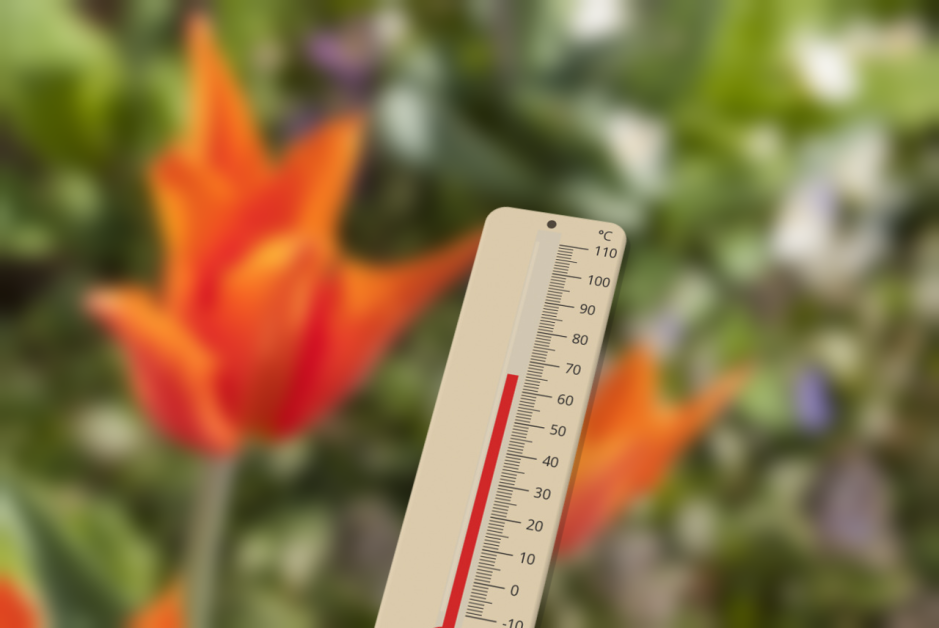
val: 65 (°C)
